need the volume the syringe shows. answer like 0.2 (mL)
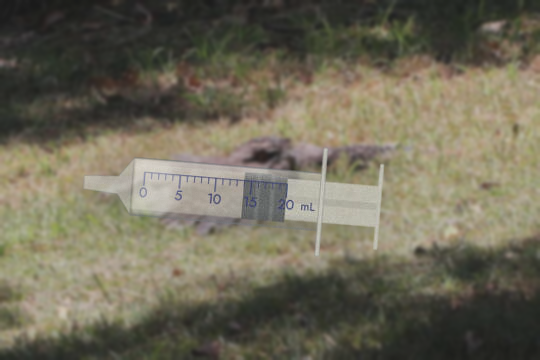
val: 14 (mL)
